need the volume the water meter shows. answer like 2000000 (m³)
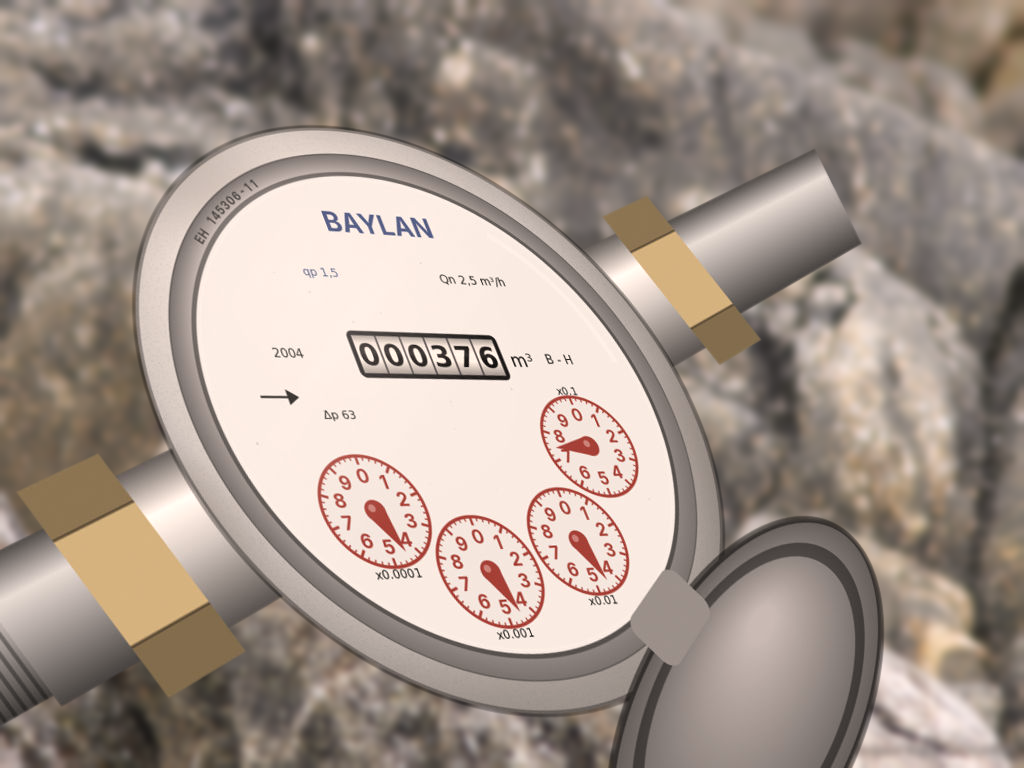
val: 376.7444 (m³)
